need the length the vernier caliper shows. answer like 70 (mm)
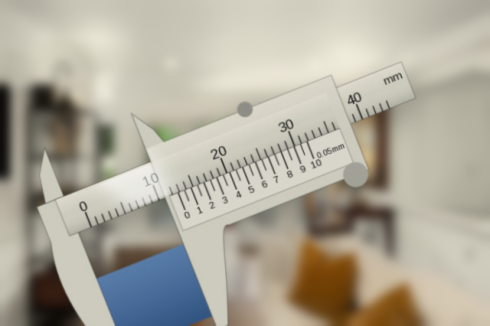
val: 12.8 (mm)
